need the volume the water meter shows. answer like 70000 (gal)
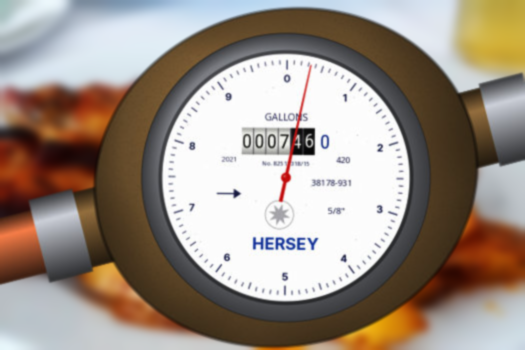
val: 7460.3 (gal)
